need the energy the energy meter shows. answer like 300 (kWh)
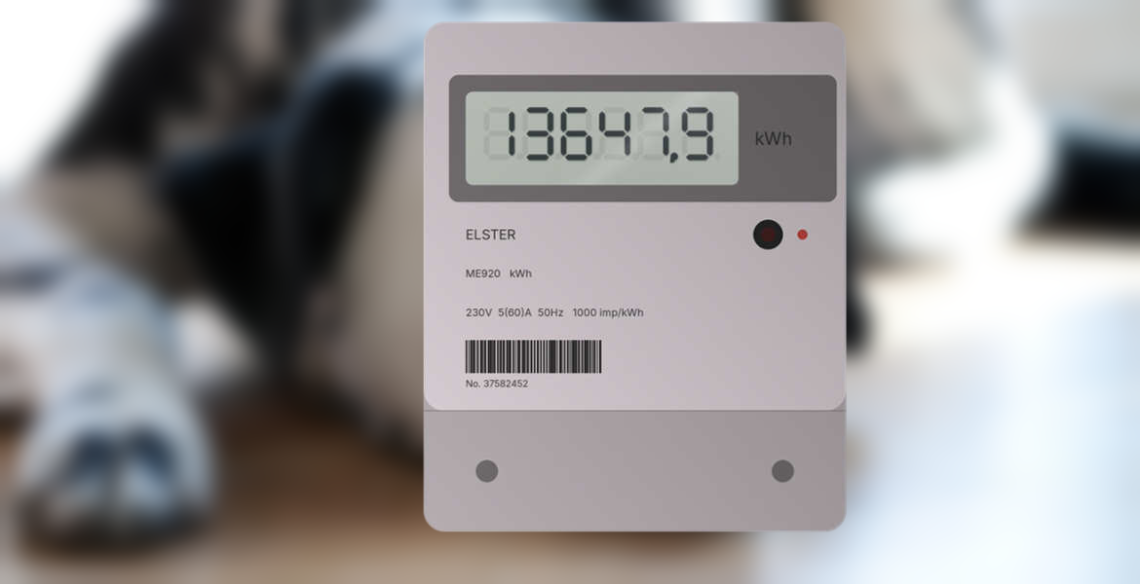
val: 13647.9 (kWh)
